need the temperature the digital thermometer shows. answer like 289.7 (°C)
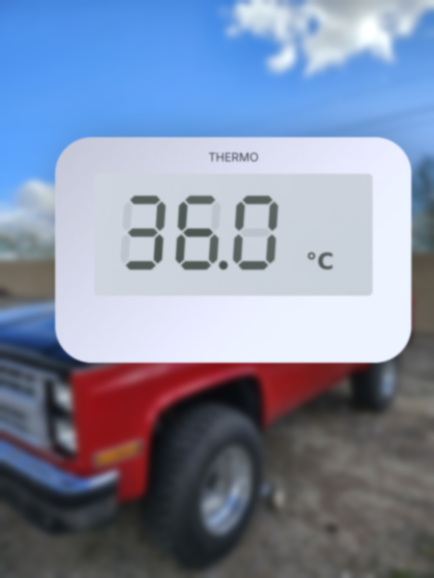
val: 36.0 (°C)
